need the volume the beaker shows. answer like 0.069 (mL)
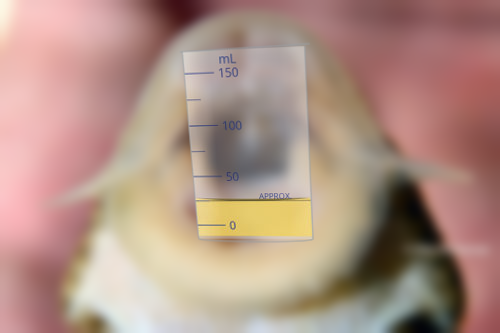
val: 25 (mL)
